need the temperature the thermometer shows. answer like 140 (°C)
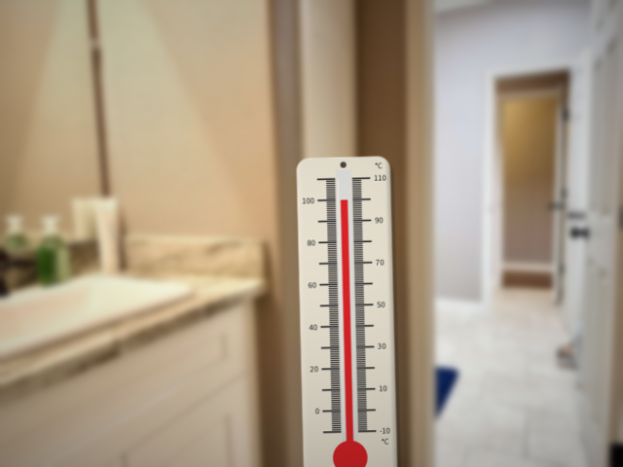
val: 100 (°C)
